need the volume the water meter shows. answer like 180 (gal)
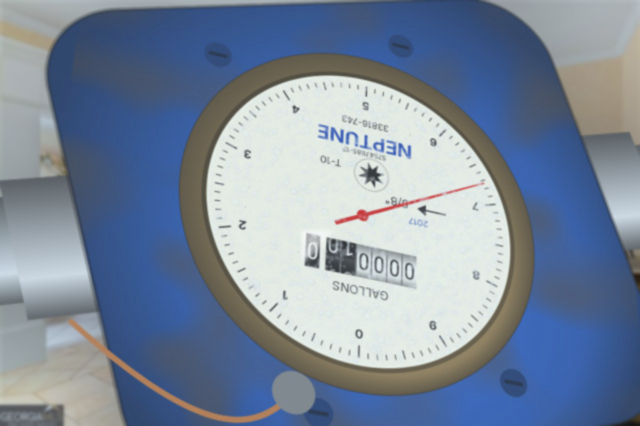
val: 96.7 (gal)
